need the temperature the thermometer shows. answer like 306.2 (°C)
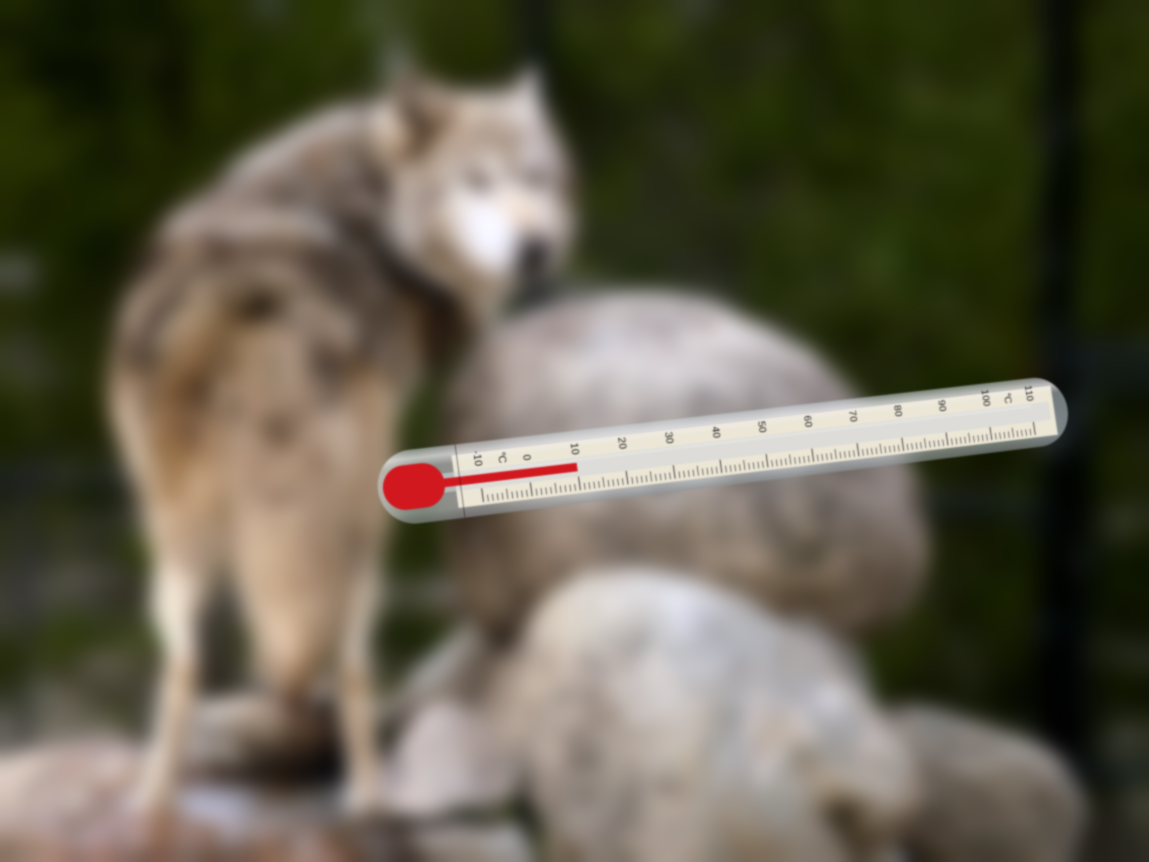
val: 10 (°C)
